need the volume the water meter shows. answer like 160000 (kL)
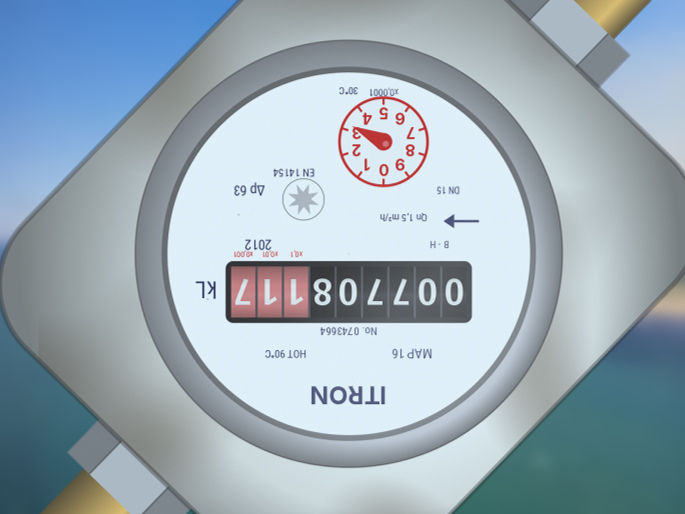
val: 7708.1173 (kL)
